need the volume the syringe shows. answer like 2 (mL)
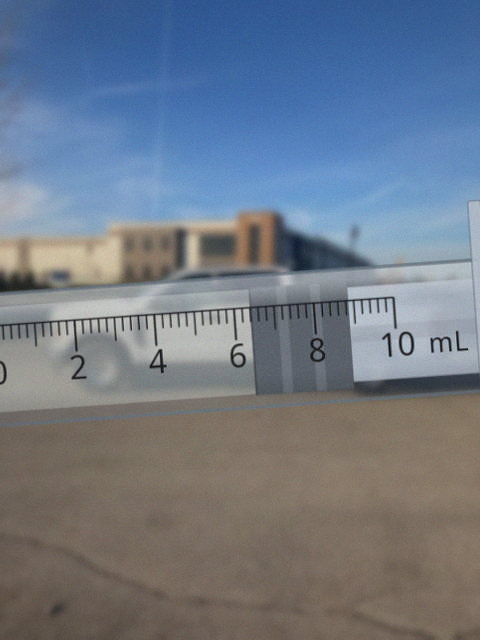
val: 6.4 (mL)
